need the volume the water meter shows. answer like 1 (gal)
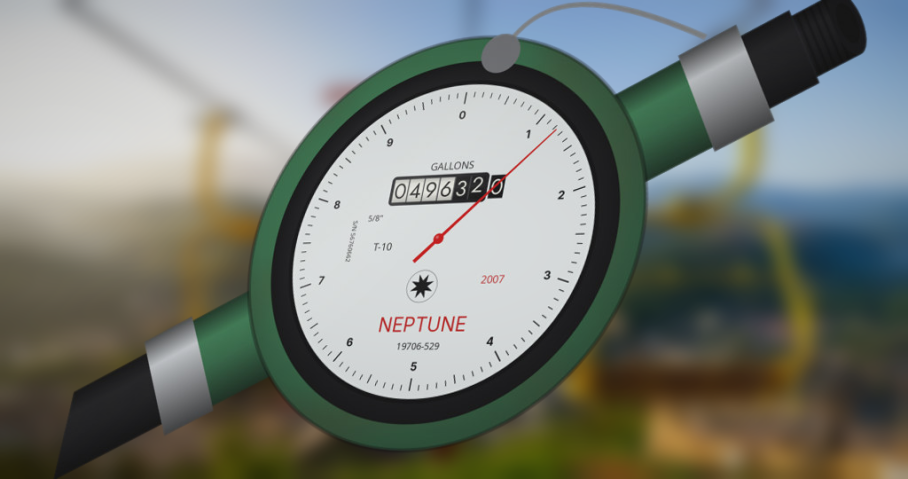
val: 496321.2 (gal)
